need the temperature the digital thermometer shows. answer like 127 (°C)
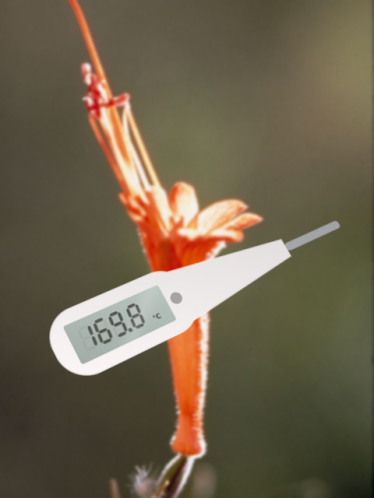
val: 169.8 (°C)
